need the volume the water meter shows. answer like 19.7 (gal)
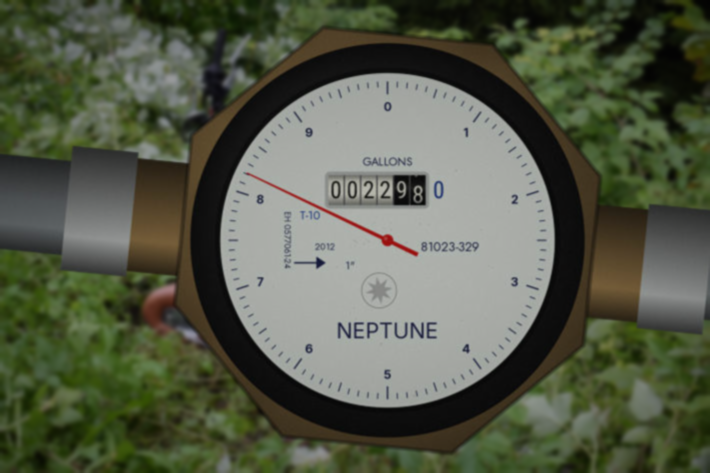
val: 22978.2 (gal)
